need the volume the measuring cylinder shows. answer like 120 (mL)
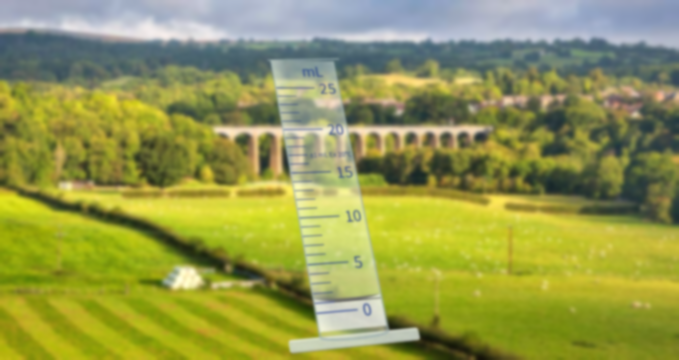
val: 1 (mL)
